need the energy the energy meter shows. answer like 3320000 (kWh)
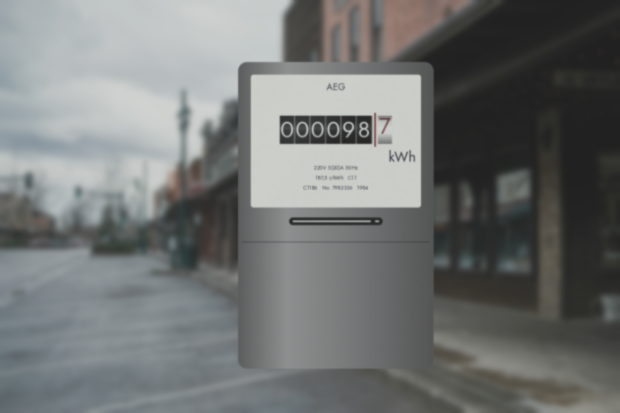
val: 98.7 (kWh)
